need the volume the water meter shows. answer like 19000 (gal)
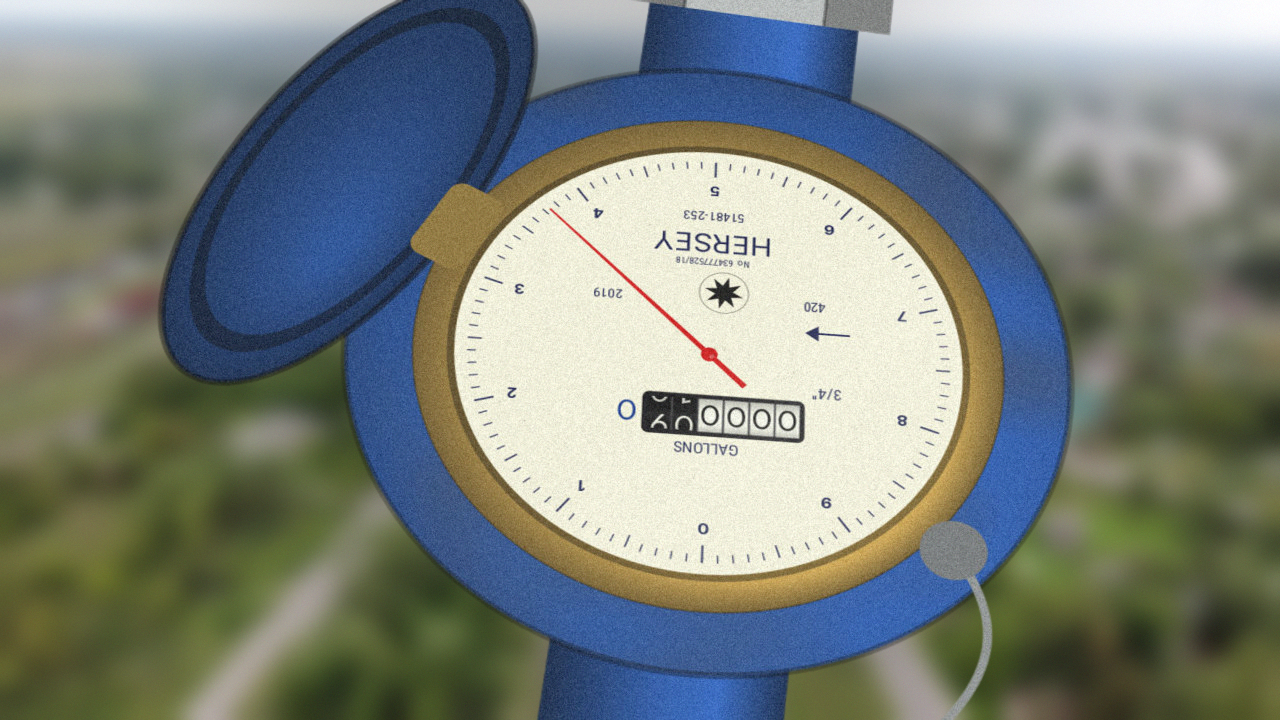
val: 93.7 (gal)
